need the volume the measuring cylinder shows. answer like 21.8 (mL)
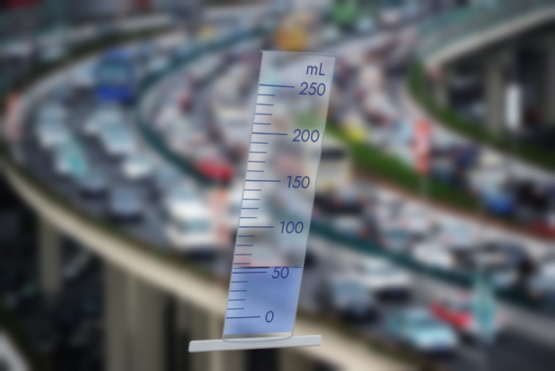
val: 55 (mL)
